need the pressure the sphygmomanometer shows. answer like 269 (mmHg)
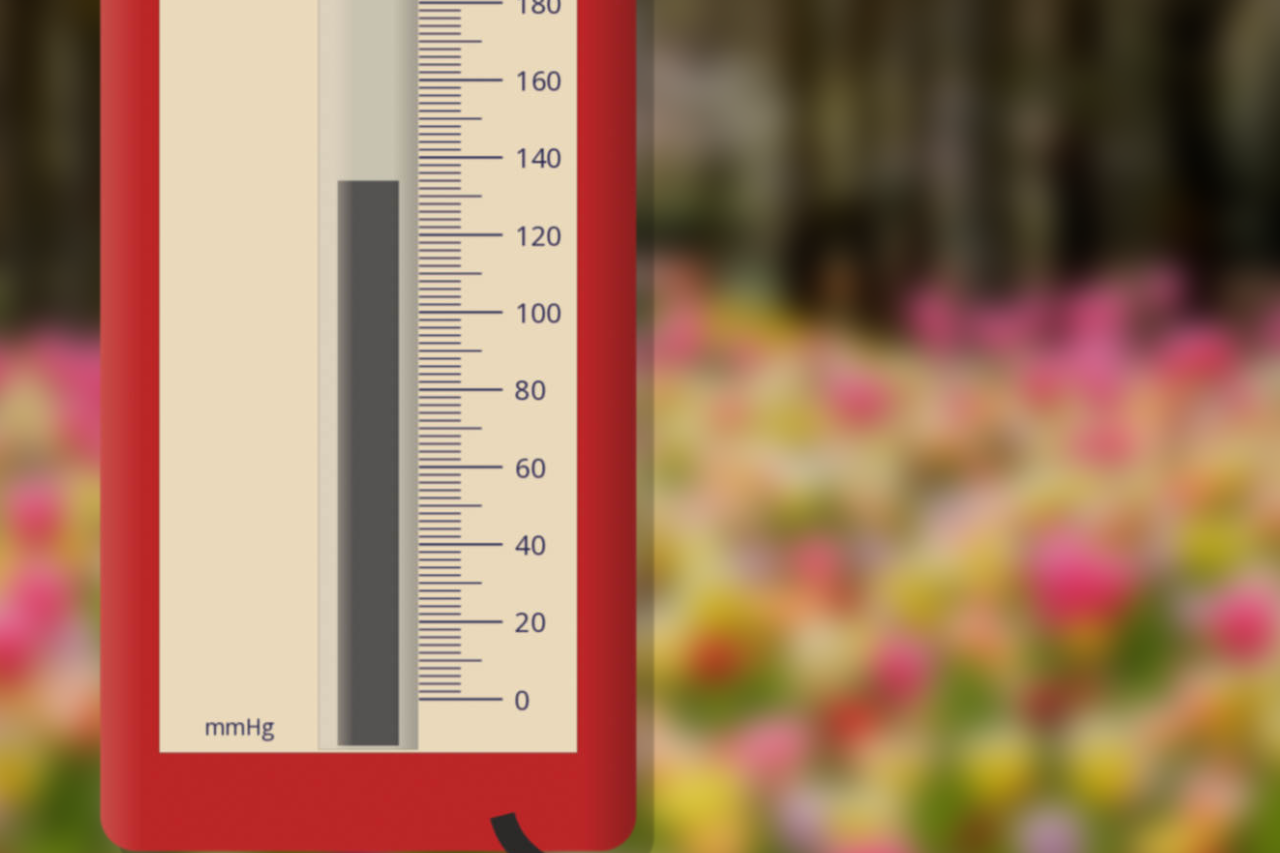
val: 134 (mmHg)
